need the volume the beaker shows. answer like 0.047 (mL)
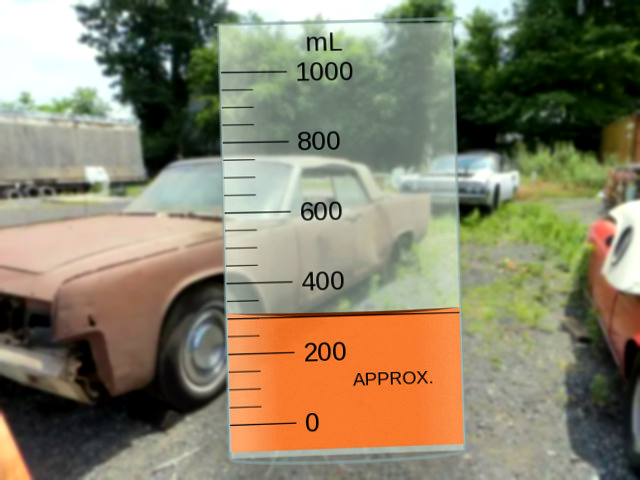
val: 300 (mL)
